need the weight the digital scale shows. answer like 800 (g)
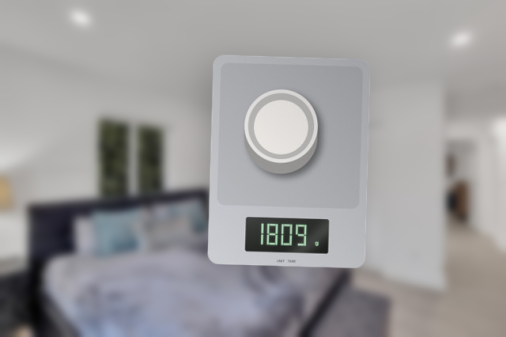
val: 1809 (g)
